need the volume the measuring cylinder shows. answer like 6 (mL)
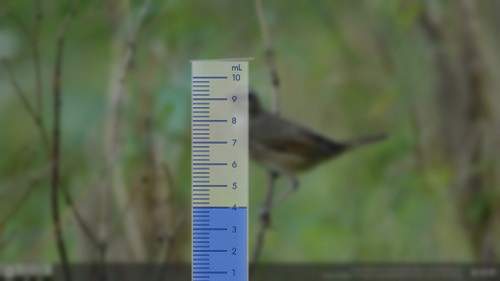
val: 4 (mL)
